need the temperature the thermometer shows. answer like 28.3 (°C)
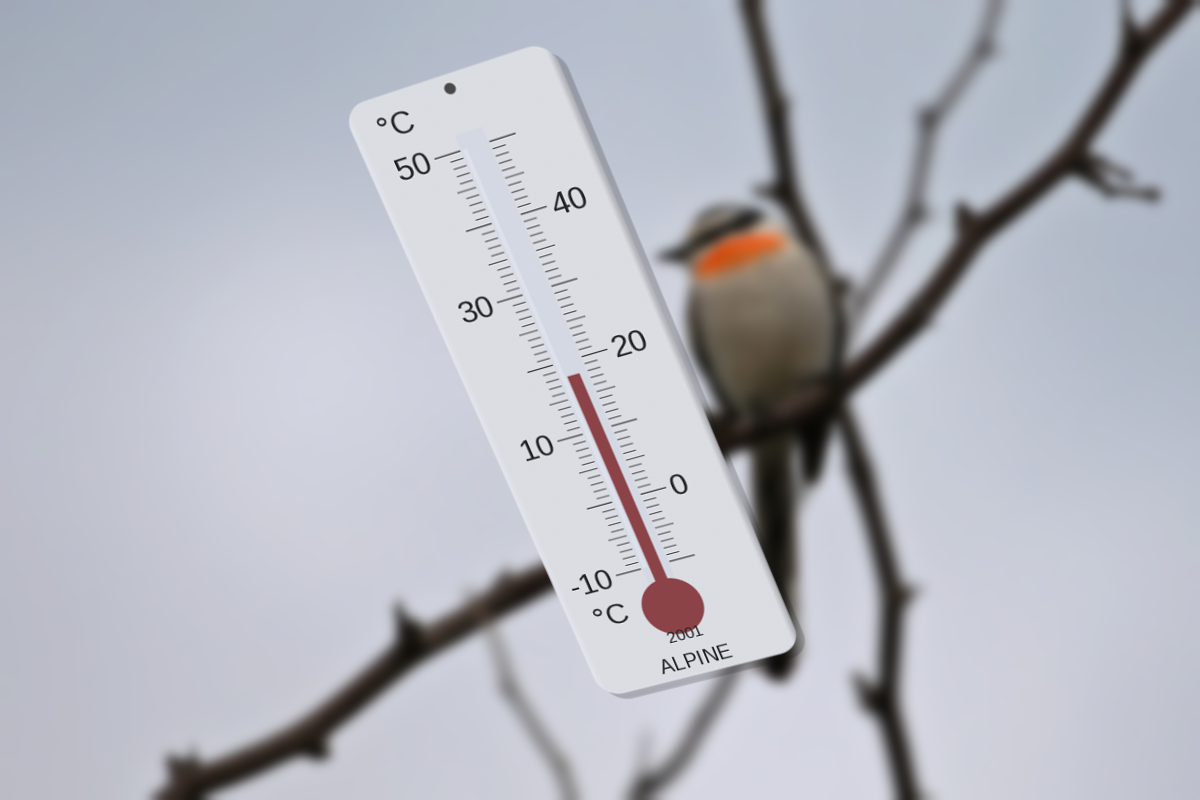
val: 18 (°C)
